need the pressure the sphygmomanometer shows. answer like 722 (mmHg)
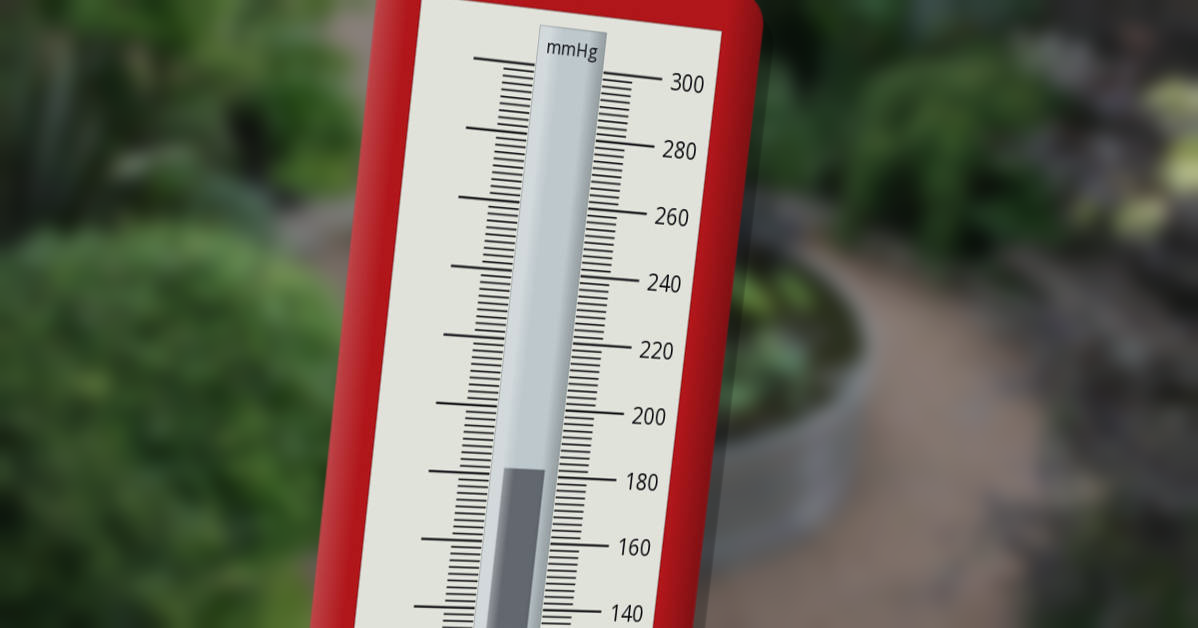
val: 182 (mmHg)
